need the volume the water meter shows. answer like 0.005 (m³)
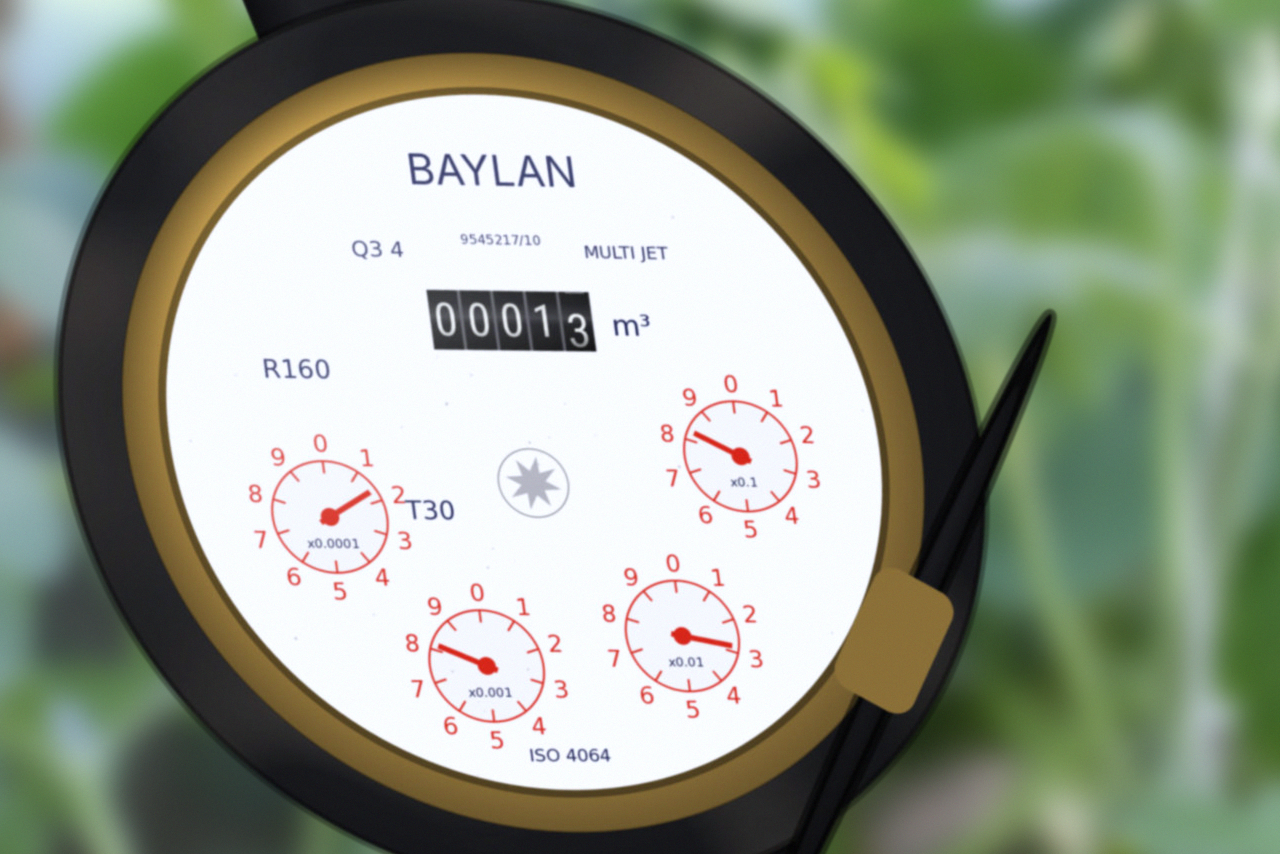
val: 12.8281 (m³)
